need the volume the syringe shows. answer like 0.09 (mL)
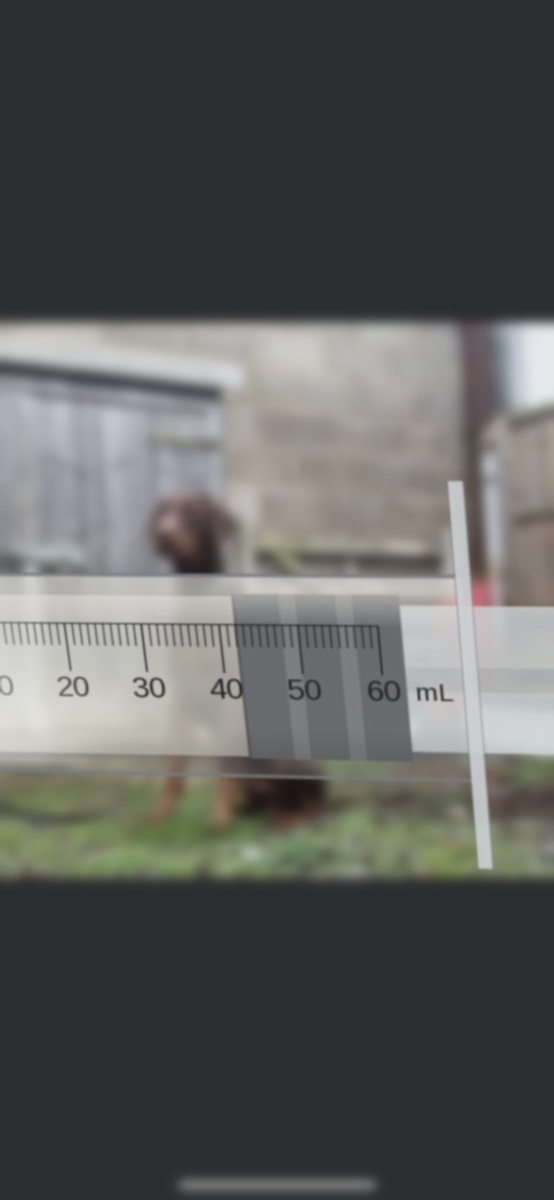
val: 42 (mL)
